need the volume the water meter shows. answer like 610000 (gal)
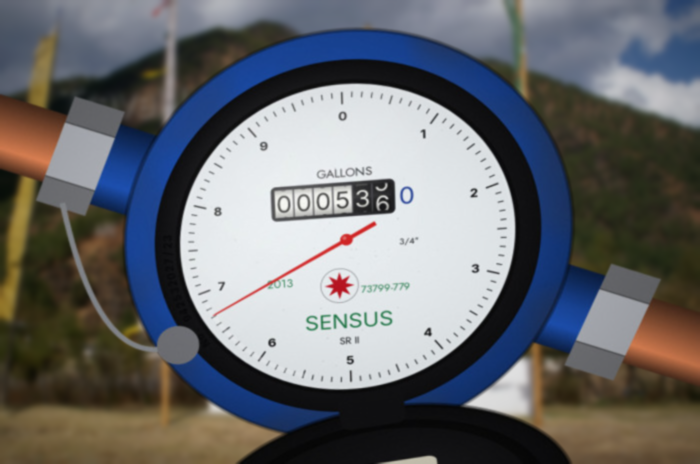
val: 5356.7 (gal)
